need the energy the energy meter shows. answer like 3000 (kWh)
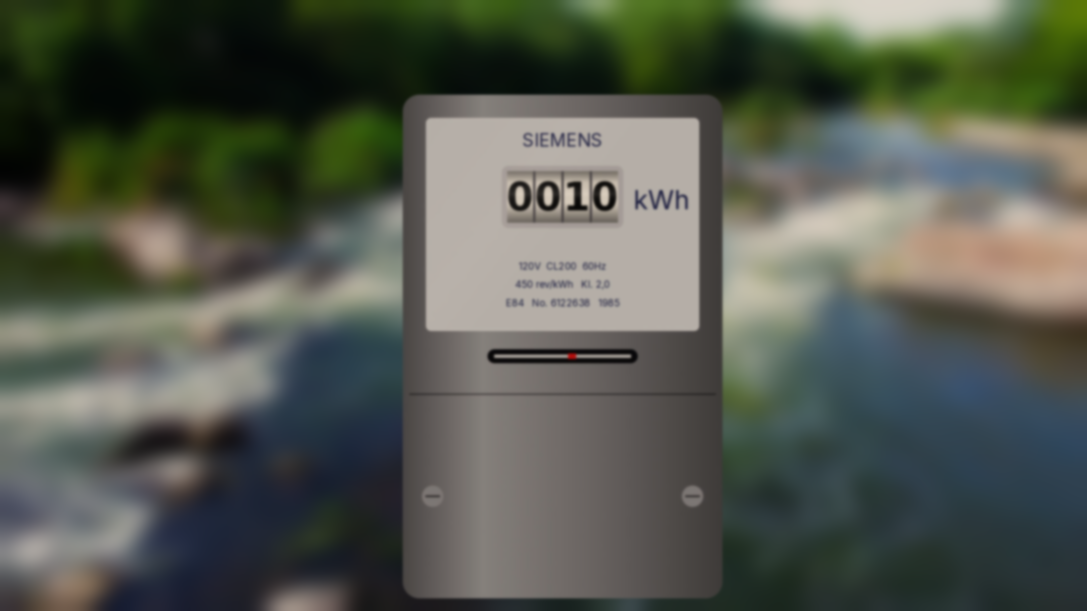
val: 10 (kWh)
